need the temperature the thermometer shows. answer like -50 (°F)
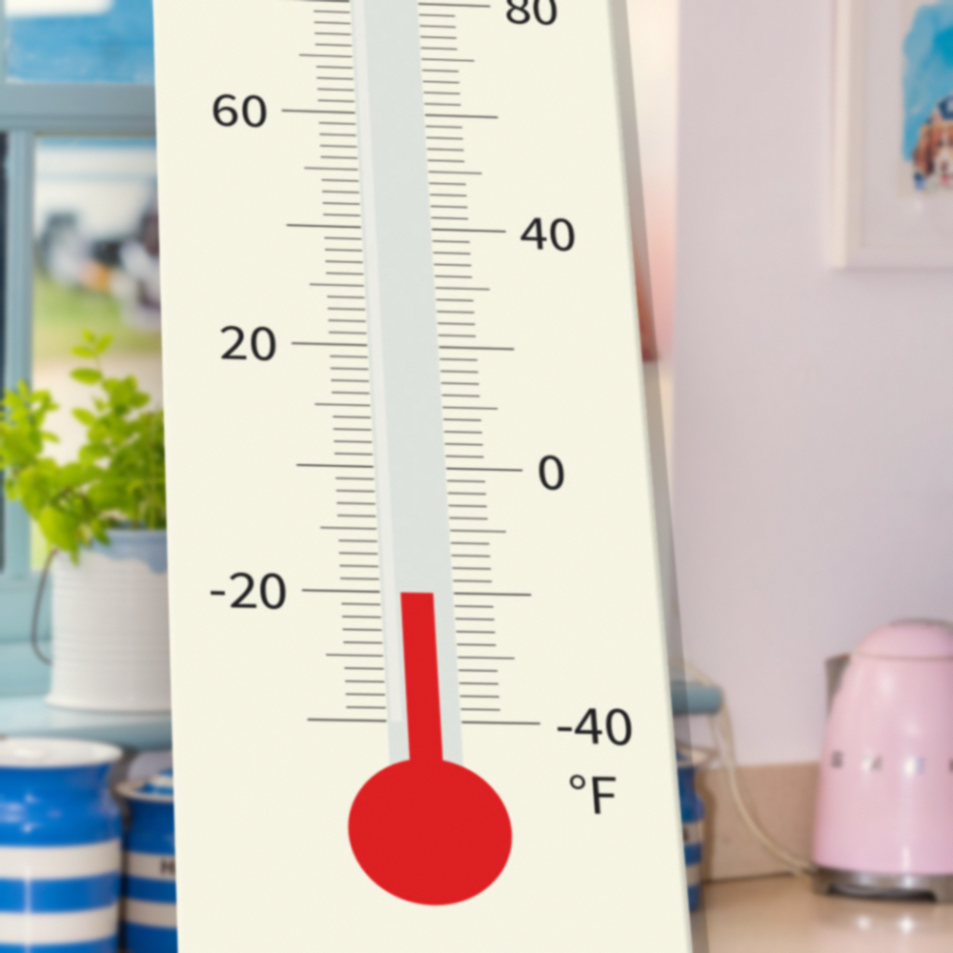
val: -20 (°F)
